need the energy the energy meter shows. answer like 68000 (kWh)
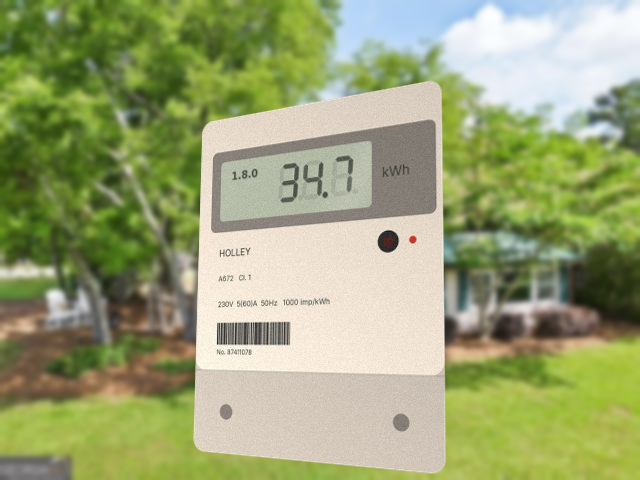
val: 34.7 (kWh)
